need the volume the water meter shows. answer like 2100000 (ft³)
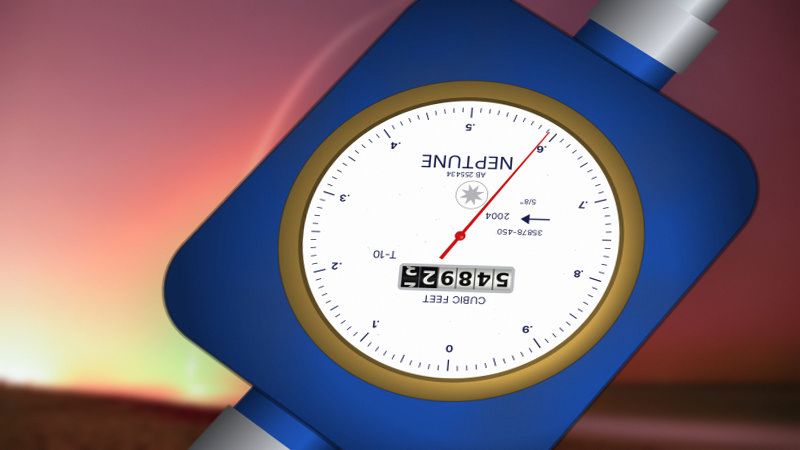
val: 548922.59 (ft³)
